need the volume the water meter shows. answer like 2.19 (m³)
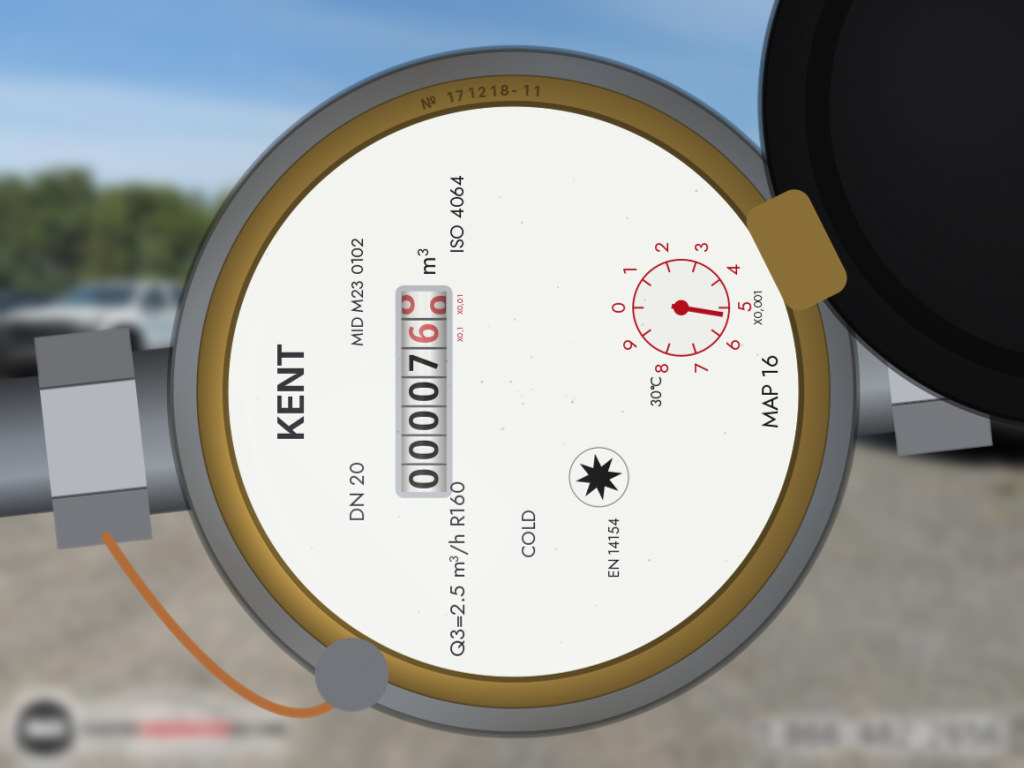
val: 7.685 (m³)
